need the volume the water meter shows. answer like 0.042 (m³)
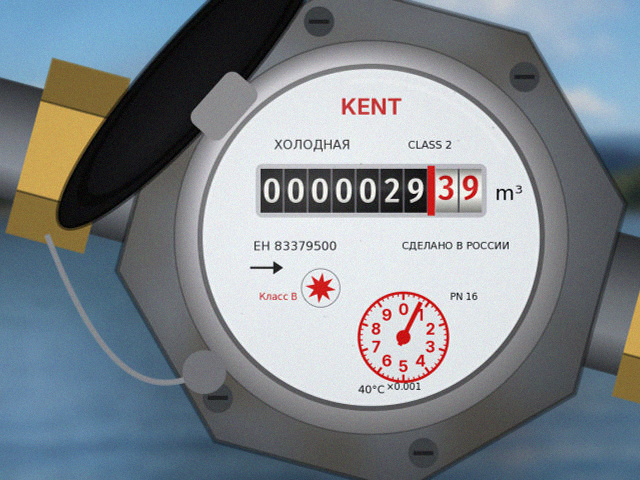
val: 29.390 (m³)
